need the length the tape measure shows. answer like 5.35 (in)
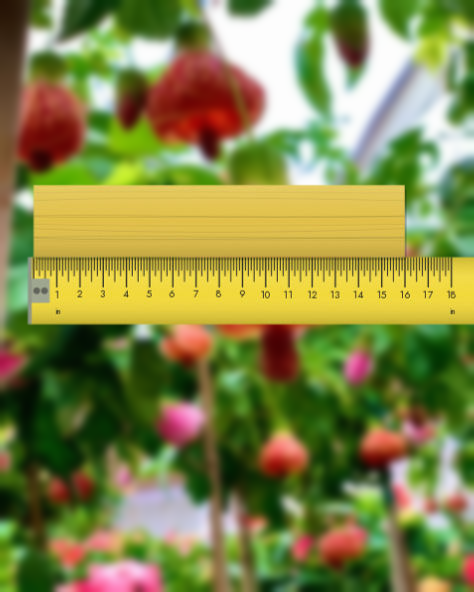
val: 16 (in)
